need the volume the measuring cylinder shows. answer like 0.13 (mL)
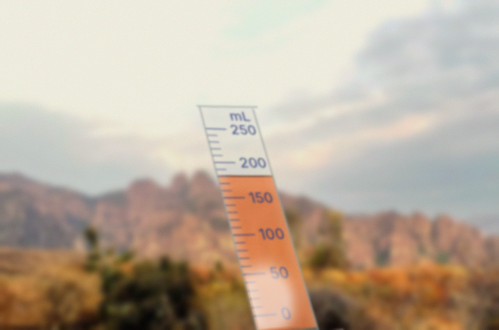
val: 180 (mL)
